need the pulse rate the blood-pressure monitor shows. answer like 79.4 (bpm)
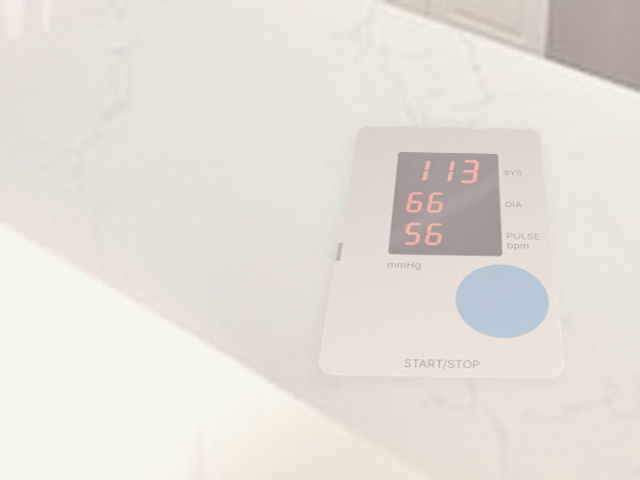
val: 56 (bpm)
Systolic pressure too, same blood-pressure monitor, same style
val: 113 (mmHg)
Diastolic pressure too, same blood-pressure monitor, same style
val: 66 (mmHg)
